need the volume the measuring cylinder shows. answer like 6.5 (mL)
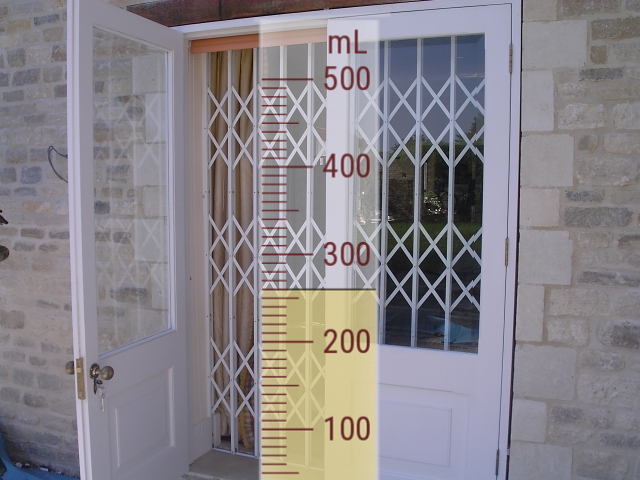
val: 260 (mL)
